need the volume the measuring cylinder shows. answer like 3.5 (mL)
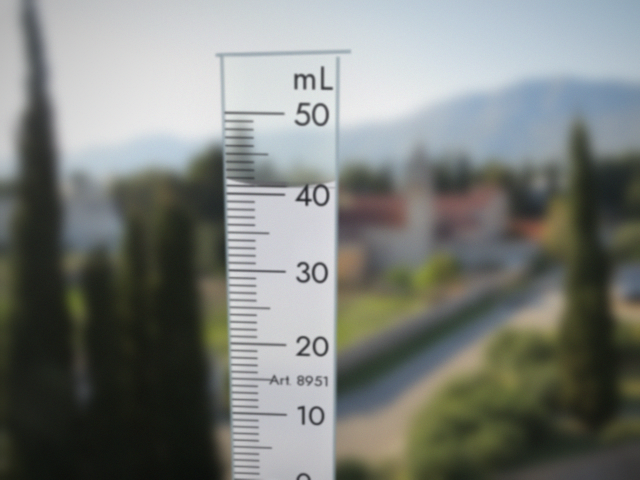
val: 41 (mL)
